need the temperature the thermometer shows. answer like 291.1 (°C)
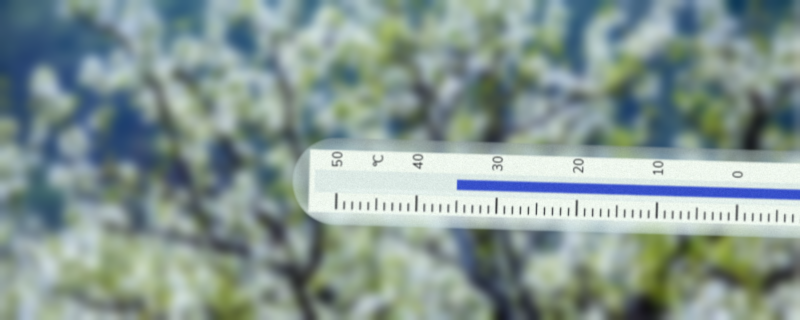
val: 35 (°C)
